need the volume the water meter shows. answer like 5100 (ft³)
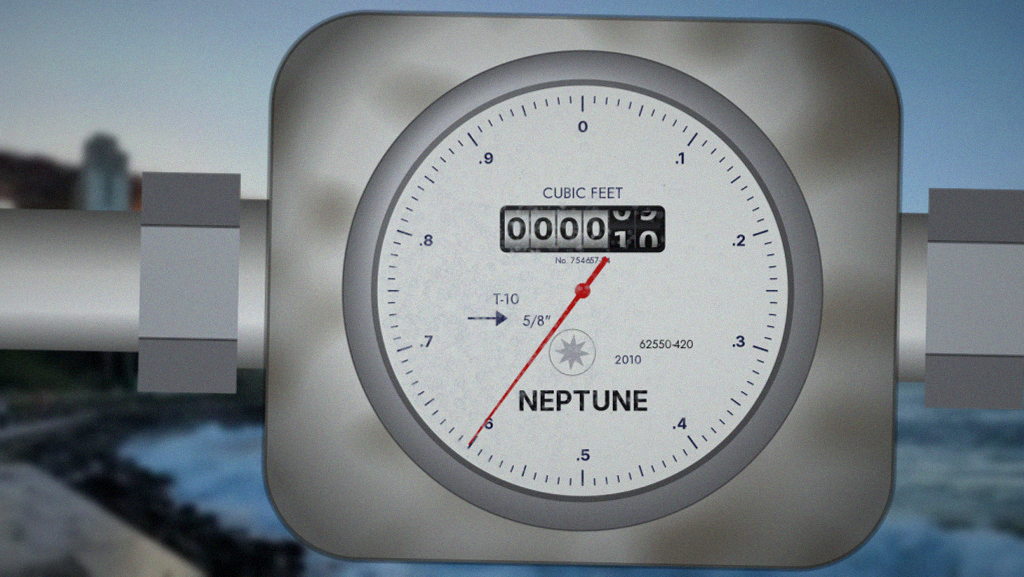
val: 9.60 (ft³)
